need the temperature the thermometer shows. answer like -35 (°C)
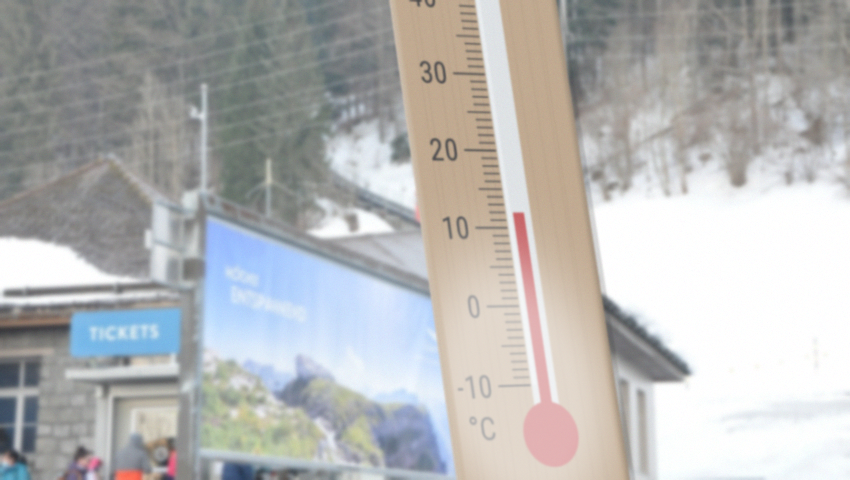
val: 12 (°C)
